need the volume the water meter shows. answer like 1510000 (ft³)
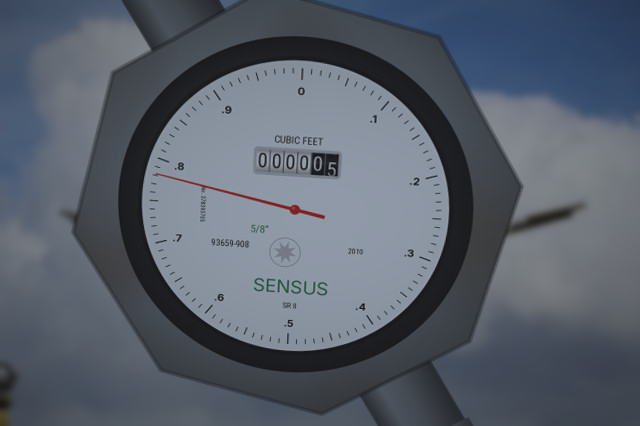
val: 4.78 (ft³)
